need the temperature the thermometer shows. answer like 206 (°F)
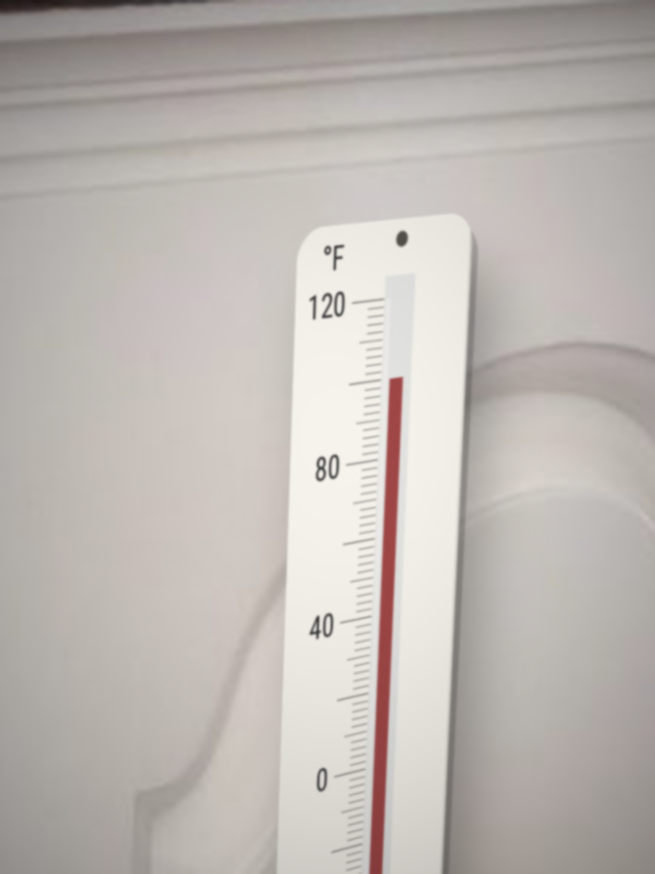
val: 100 (°F)
